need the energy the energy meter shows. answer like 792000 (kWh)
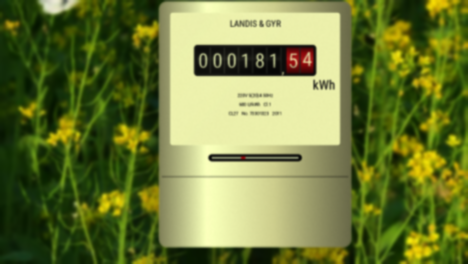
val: 181.54 (kWh)
